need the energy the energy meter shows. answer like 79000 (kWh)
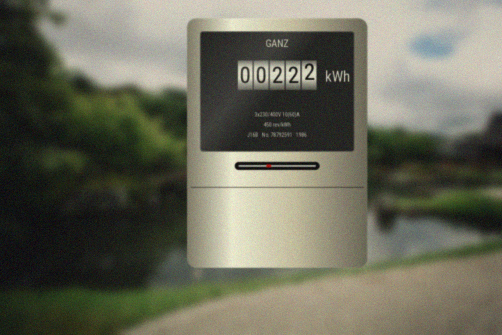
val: 222 (kWh)
